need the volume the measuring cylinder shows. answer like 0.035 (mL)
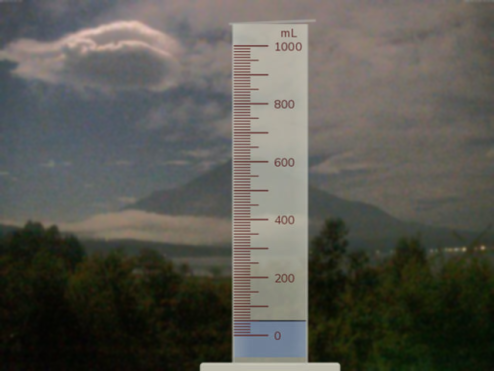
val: 50 (mL)
